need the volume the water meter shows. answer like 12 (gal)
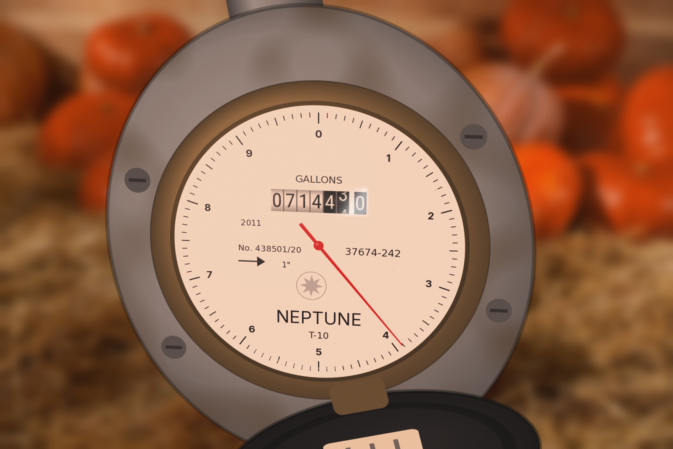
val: 714433.9 (gal)
